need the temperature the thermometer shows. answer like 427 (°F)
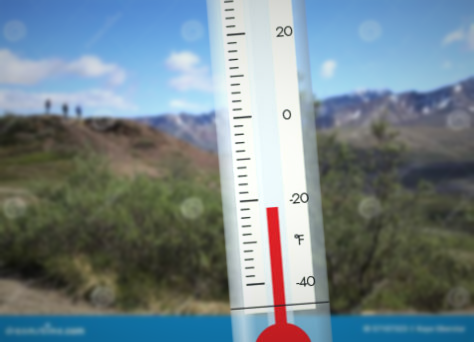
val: -22 (°F)
